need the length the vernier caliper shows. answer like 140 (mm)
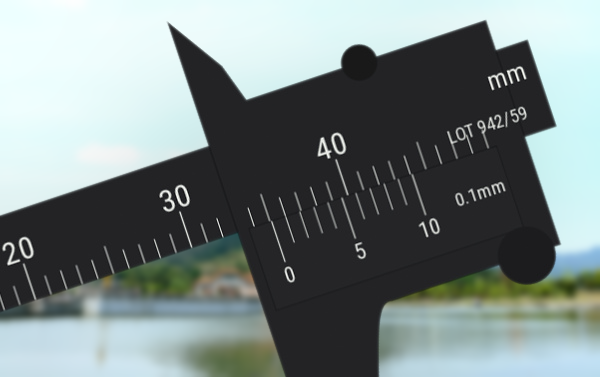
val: 35.1 (mm)
